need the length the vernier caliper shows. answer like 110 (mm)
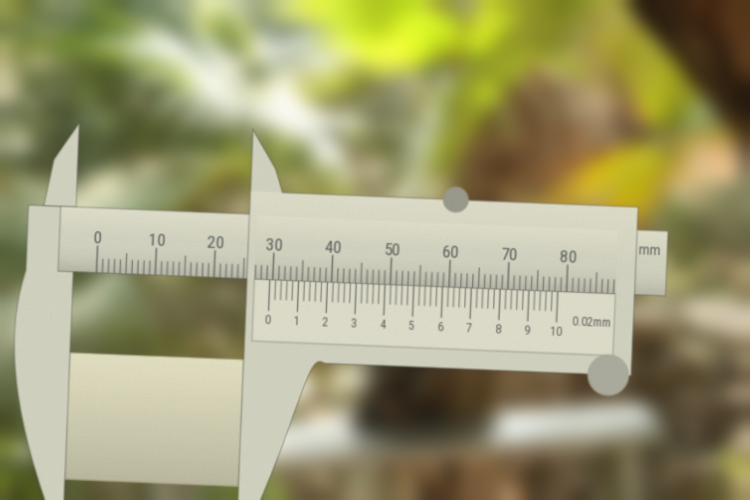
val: 29.5 (mm)
